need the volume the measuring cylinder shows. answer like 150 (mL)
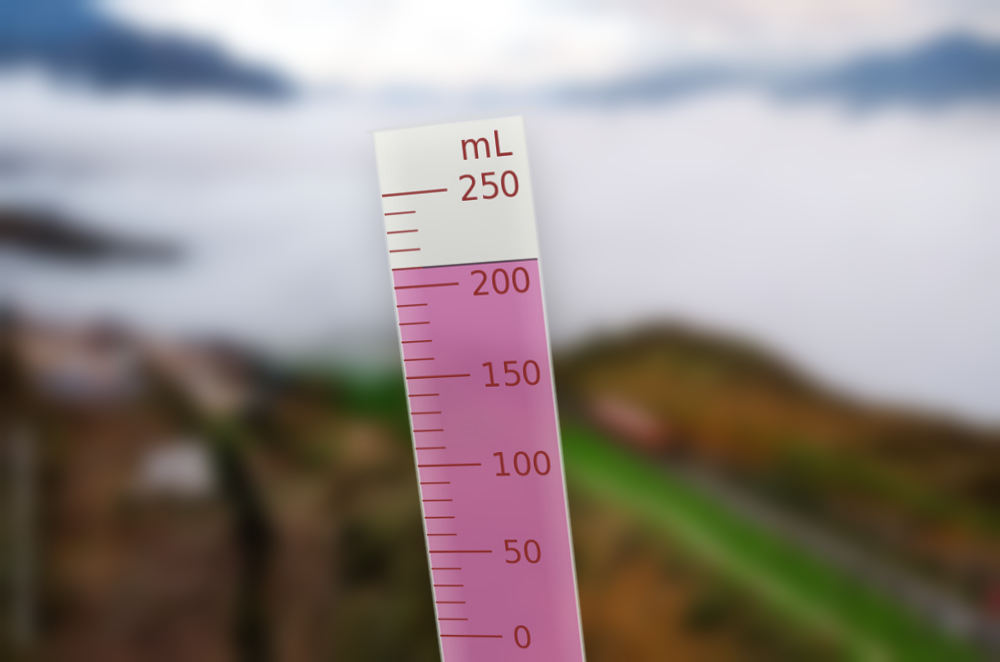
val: 210 (mL)
